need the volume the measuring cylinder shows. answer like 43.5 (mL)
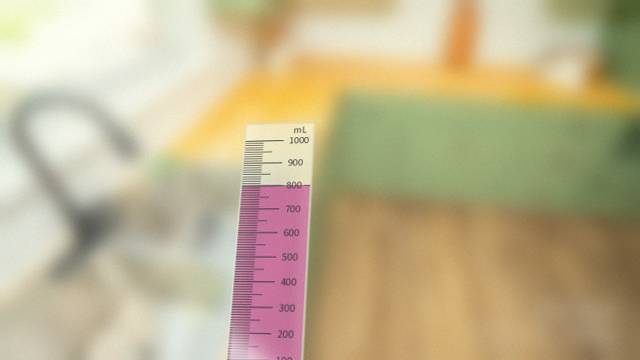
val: 800 (mL)
